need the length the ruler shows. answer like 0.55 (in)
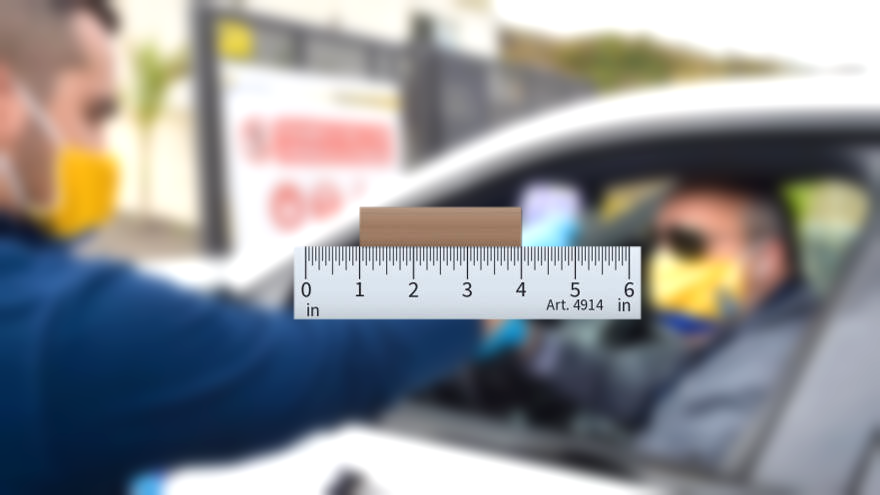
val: 3 (in)
